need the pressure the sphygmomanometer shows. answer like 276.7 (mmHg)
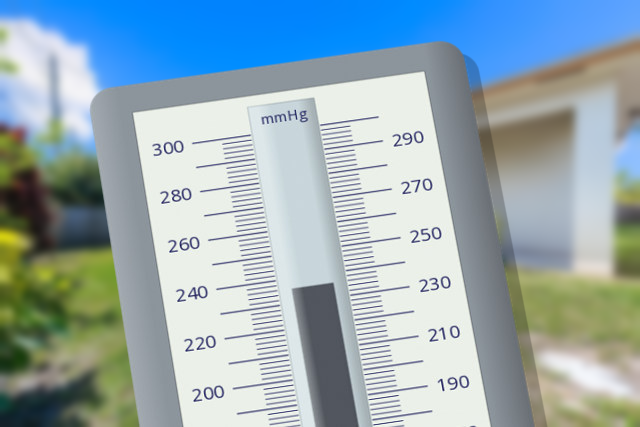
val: 236 (mmHg)
